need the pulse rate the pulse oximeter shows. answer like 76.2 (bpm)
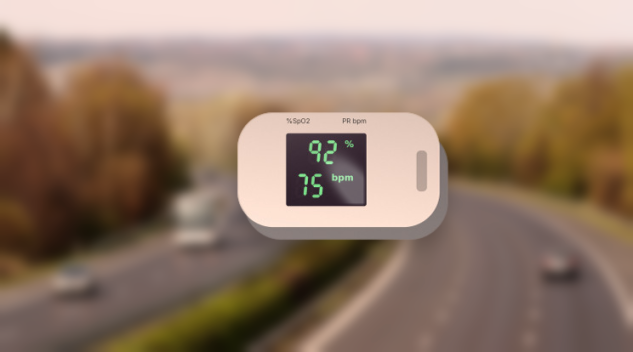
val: 75 (bpm)
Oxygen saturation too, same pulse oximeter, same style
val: 92 (%)
